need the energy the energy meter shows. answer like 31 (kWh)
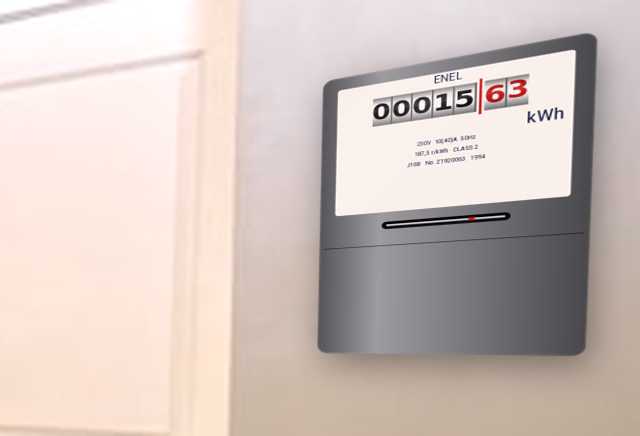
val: 15.63 (kWh)
